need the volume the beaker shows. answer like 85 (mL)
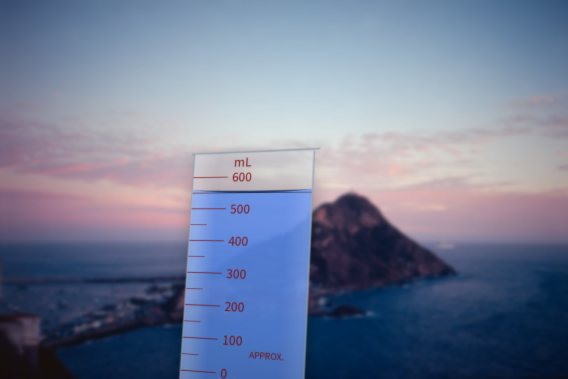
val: 550 (mL)
